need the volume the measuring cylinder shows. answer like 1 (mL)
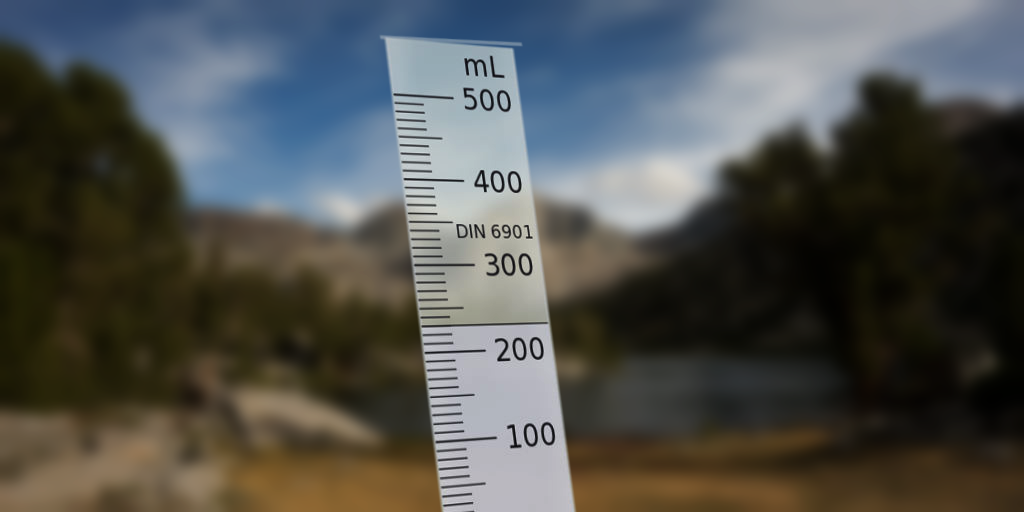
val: 230 (mL)
